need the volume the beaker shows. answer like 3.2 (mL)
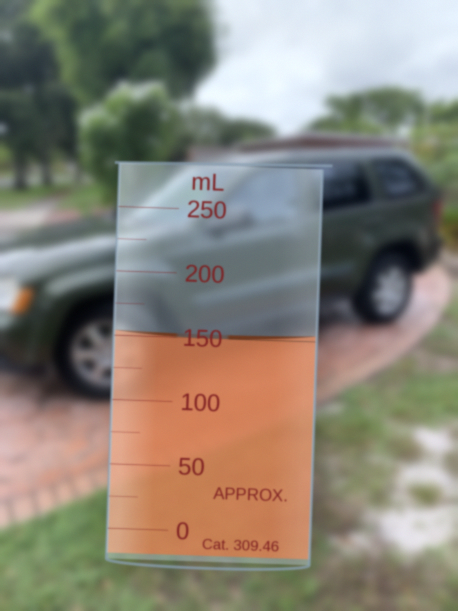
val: 150 (mL)
